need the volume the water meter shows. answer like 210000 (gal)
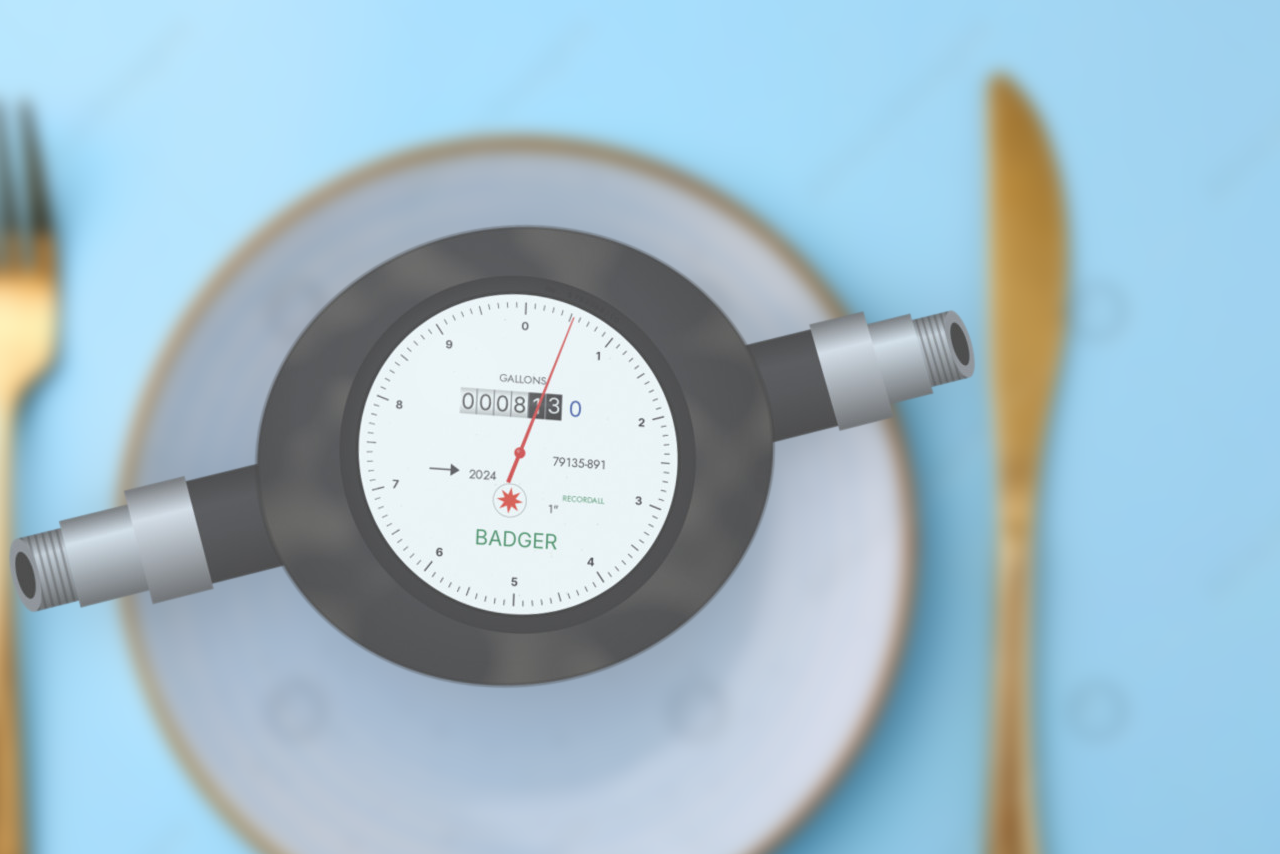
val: 8130.5 (gal)
